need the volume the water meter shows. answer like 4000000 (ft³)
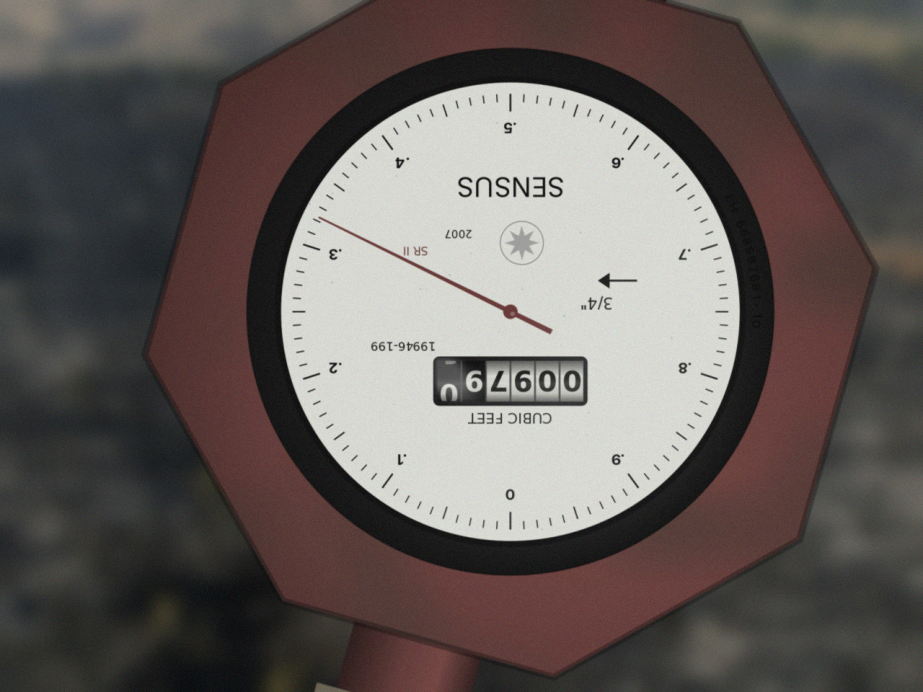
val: 9790.32 (ft³)
